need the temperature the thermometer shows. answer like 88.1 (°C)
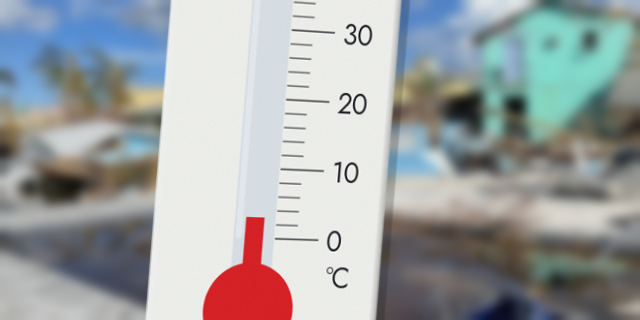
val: 3 (°C)
